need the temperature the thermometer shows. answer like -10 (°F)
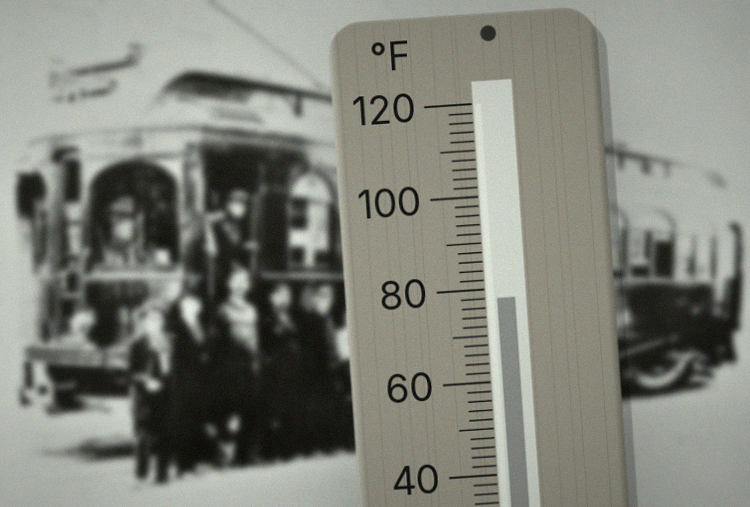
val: 78 (°F)
